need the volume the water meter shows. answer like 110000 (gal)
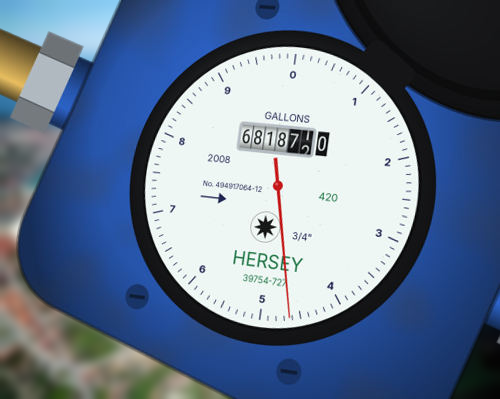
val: 6818714.6 (gal)
